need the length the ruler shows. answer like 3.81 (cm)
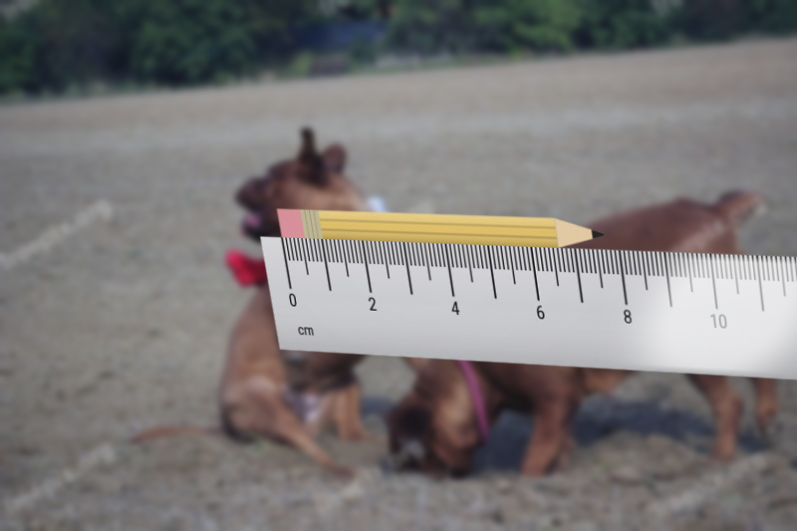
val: 7.7 (cm)
